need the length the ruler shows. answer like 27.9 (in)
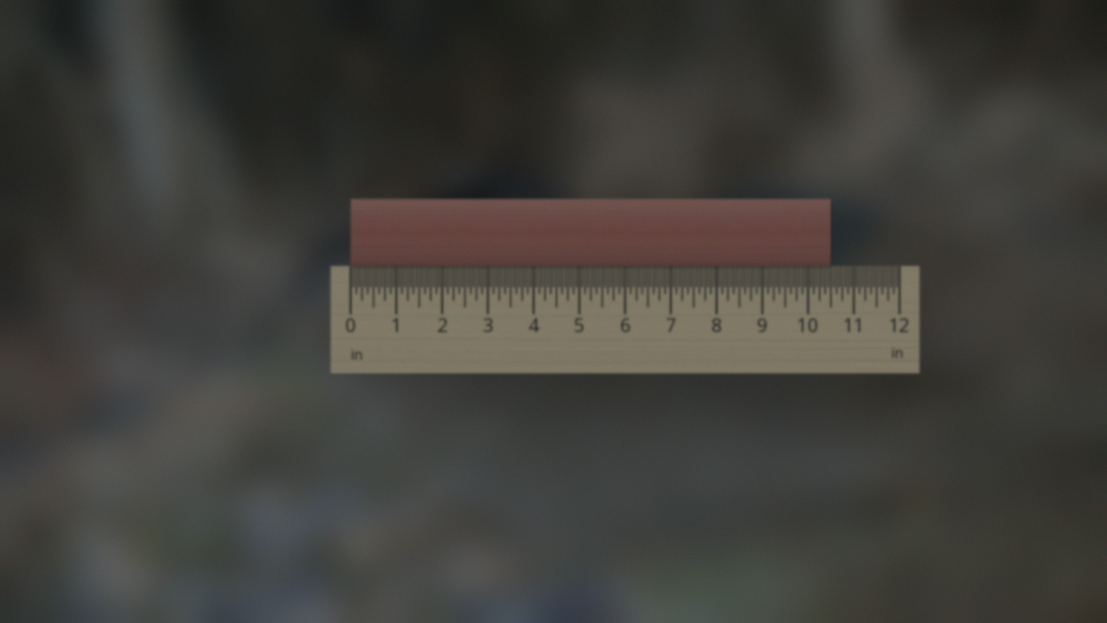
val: 10.5 (in)
